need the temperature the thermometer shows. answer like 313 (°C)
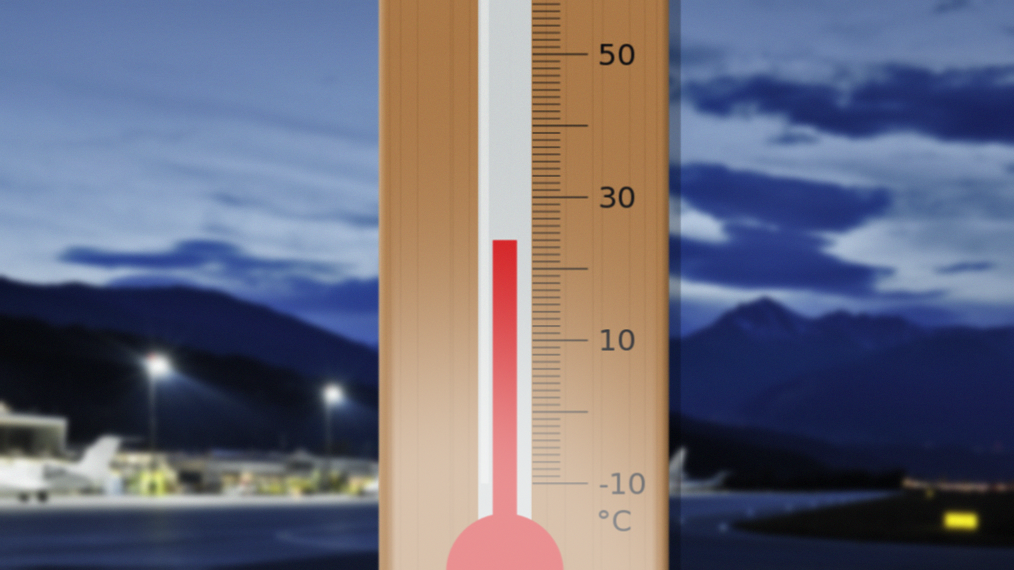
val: 24 (°C)
